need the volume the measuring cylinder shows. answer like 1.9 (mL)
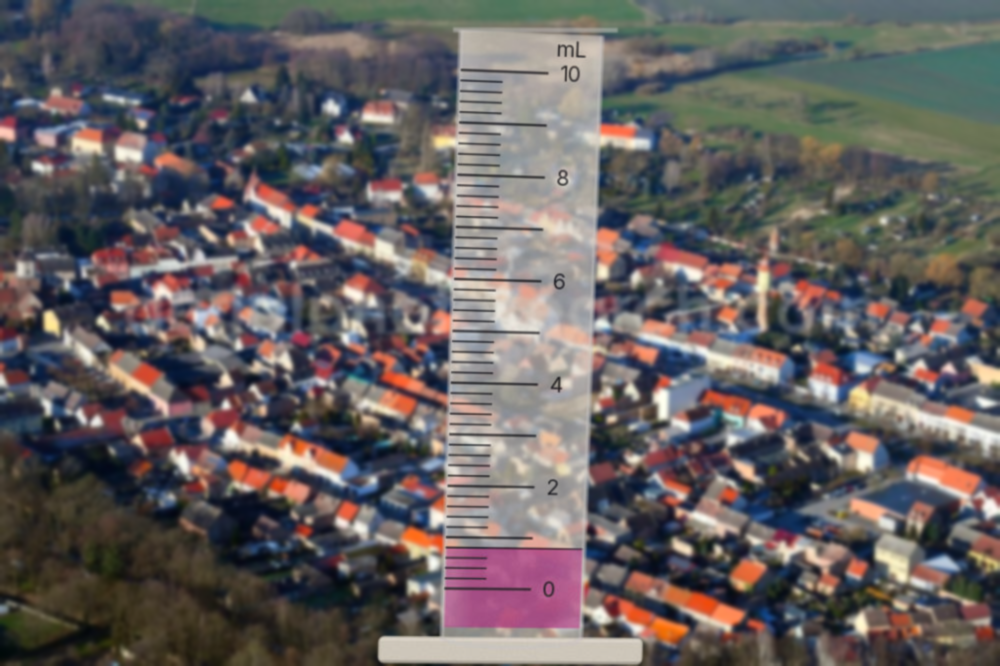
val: 0.8 (mL)
